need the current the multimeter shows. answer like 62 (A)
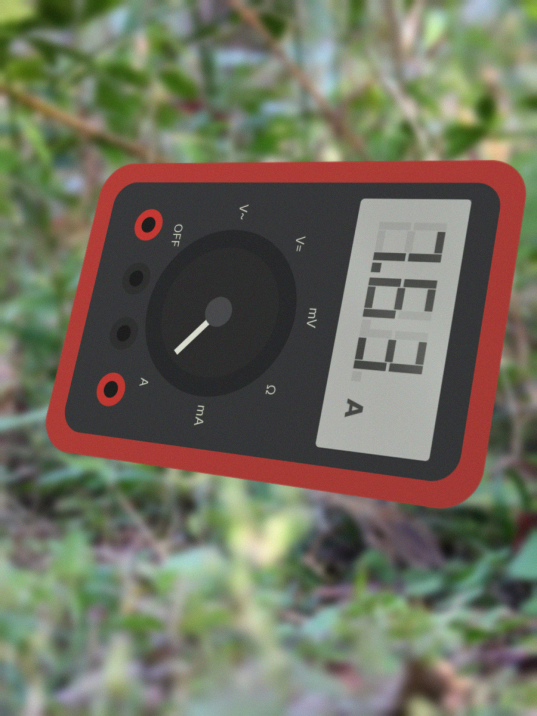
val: 7.63 (A)
